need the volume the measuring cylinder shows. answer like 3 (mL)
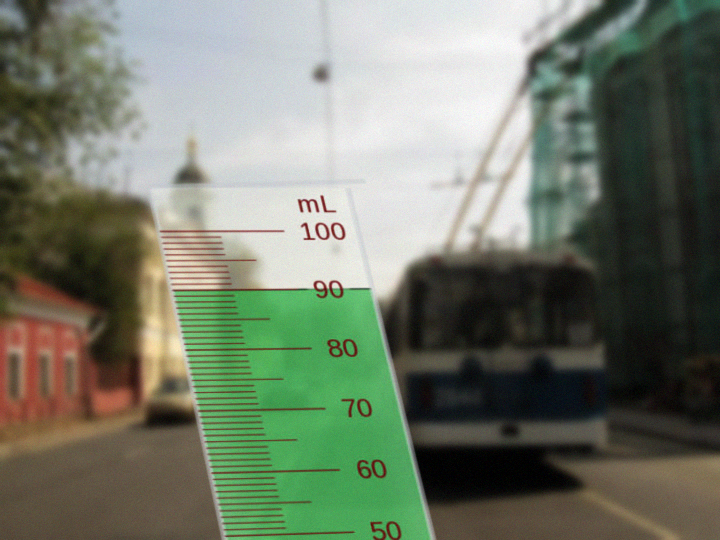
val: 90 (mL)
